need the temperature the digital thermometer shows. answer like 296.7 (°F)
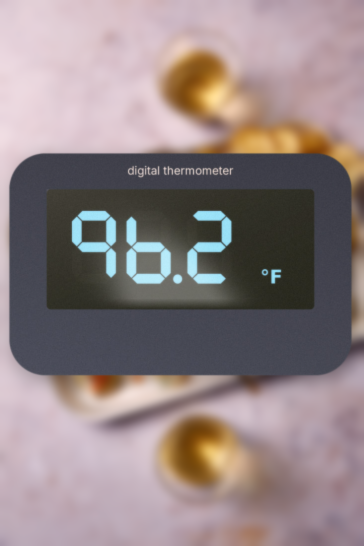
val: 96.2 (°F)
